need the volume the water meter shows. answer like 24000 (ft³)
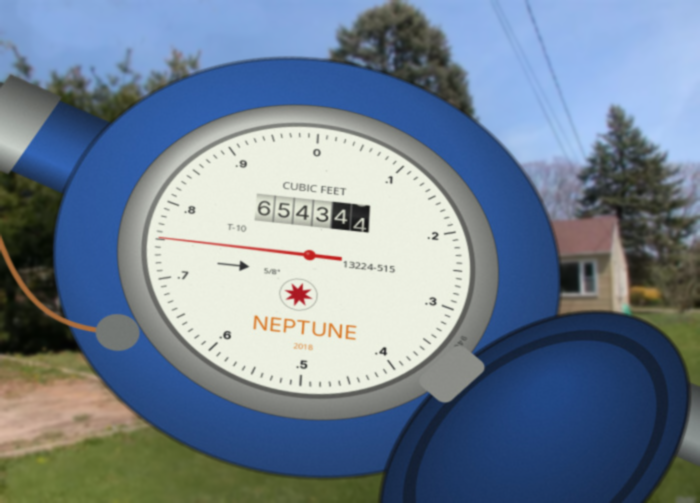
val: 654343.75 (ft³)
